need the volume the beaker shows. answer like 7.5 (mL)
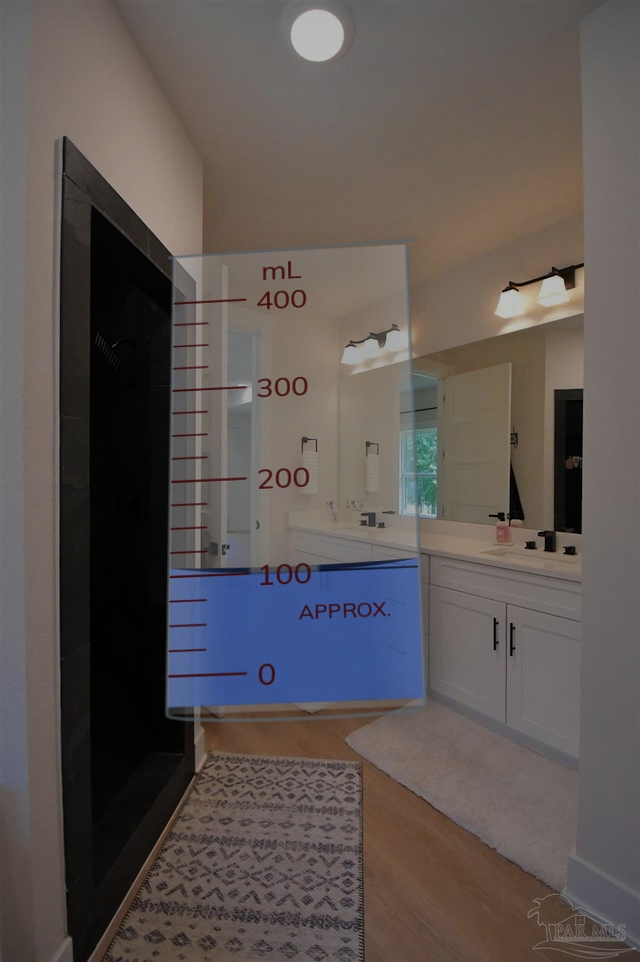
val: 100 (mL)
